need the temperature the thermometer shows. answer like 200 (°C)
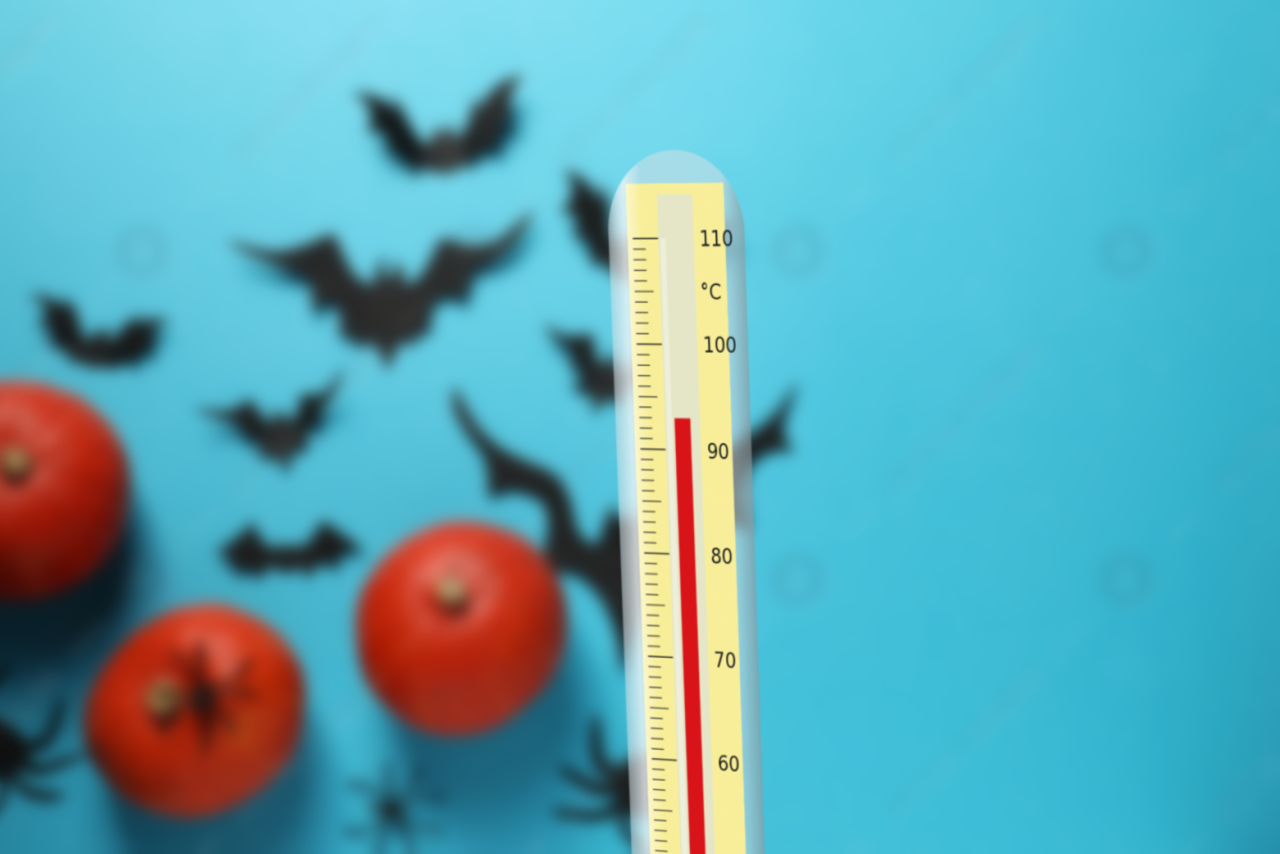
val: 93 (°C)
